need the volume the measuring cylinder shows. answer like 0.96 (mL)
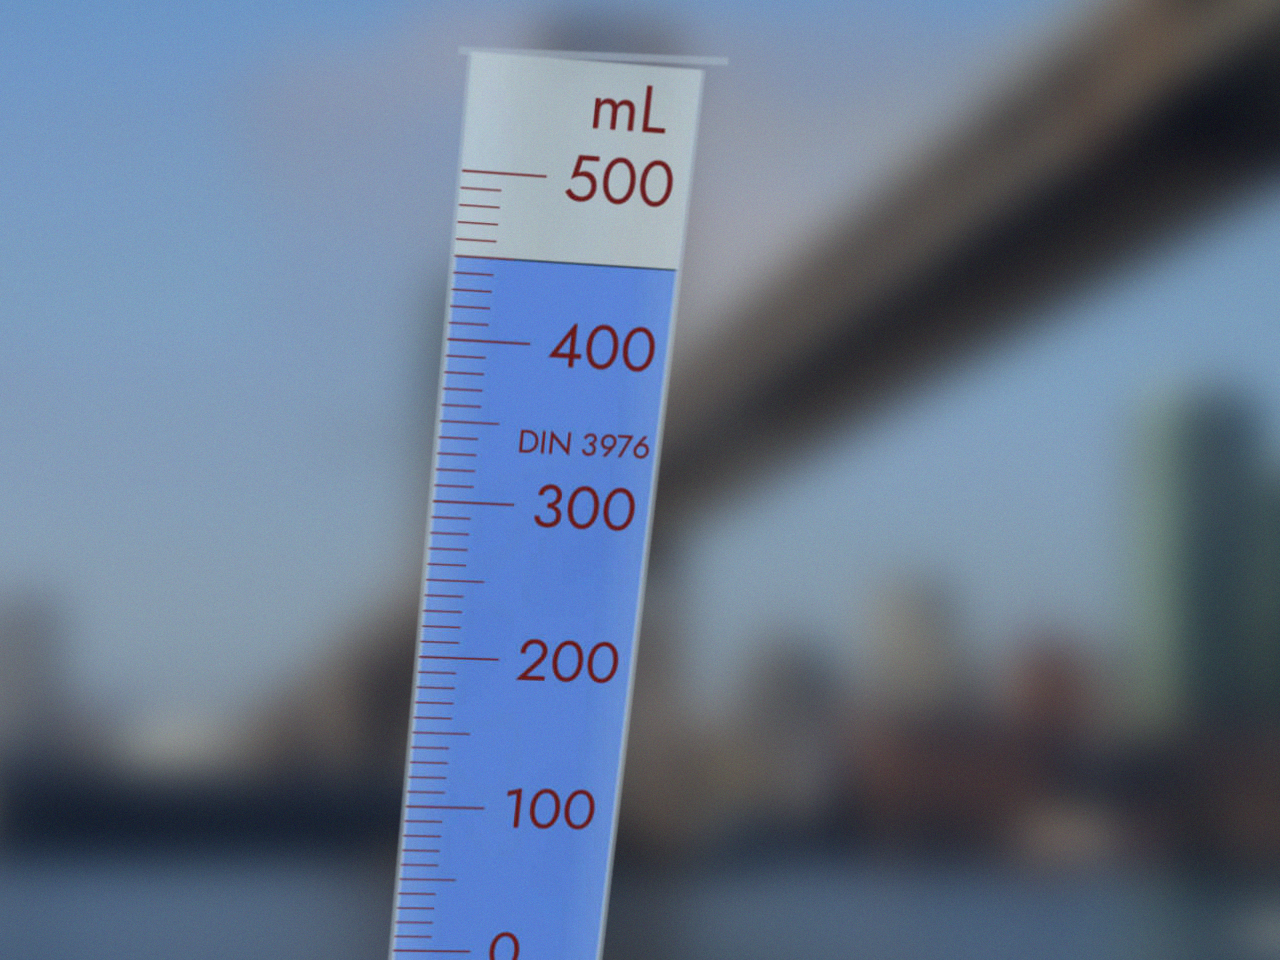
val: 450 (mL)
